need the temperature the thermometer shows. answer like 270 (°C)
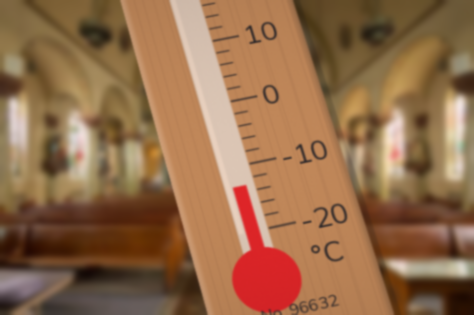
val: -13 (°C)
